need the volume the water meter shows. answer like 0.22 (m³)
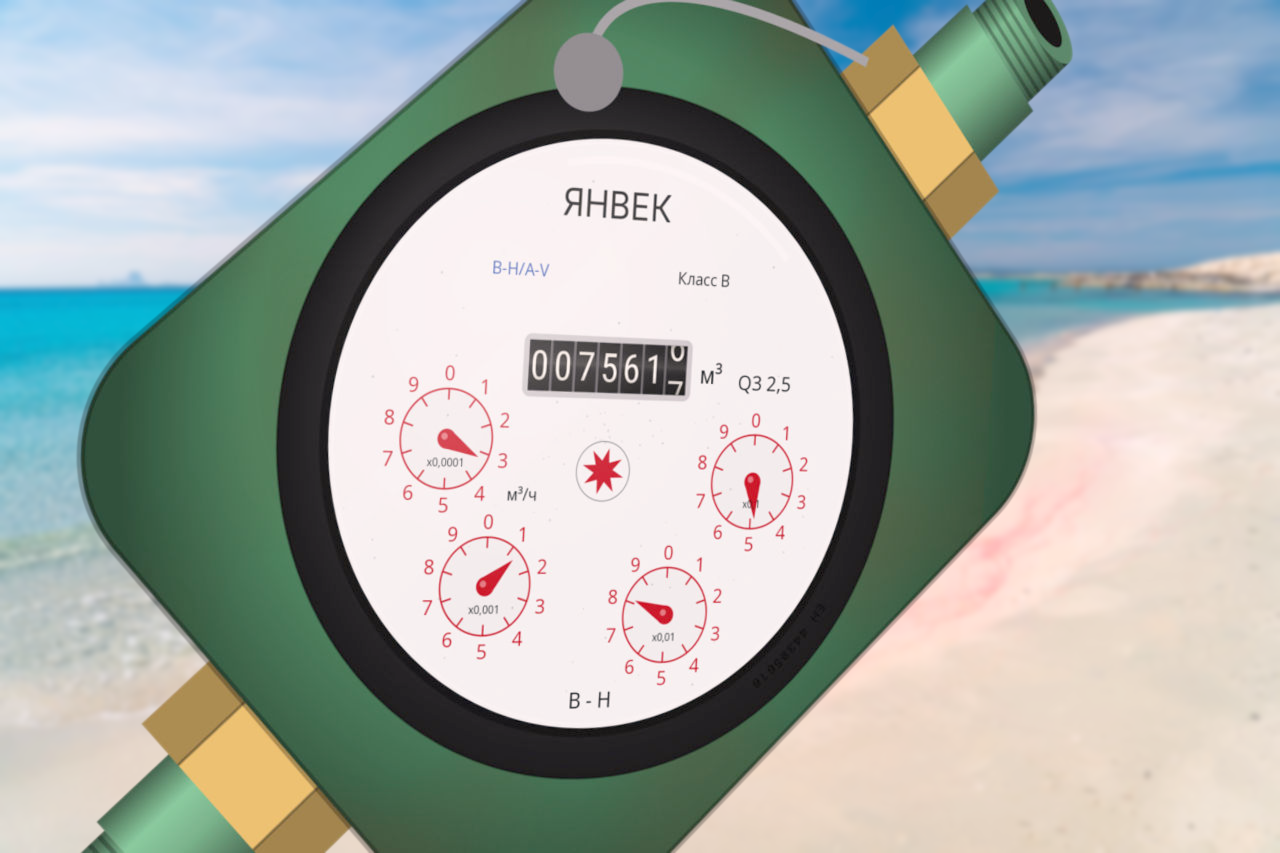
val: 75616.4813 (m³)
